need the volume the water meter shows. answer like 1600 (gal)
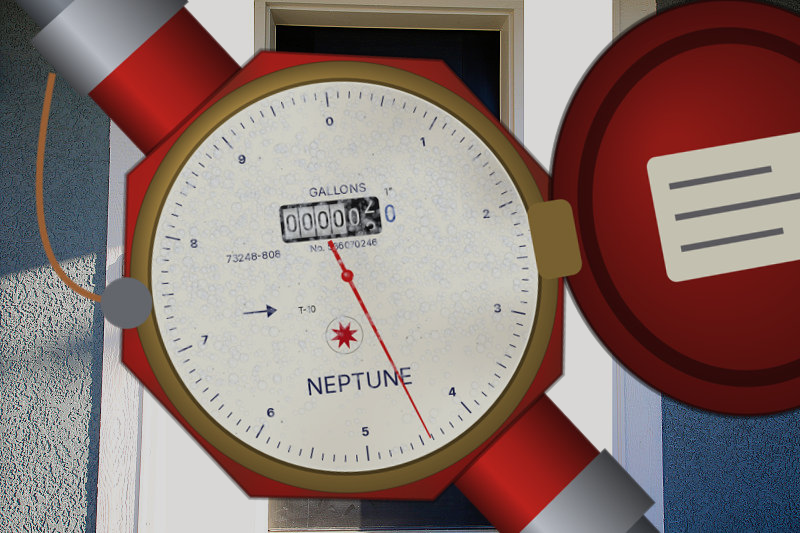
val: 24.4 (gal)
